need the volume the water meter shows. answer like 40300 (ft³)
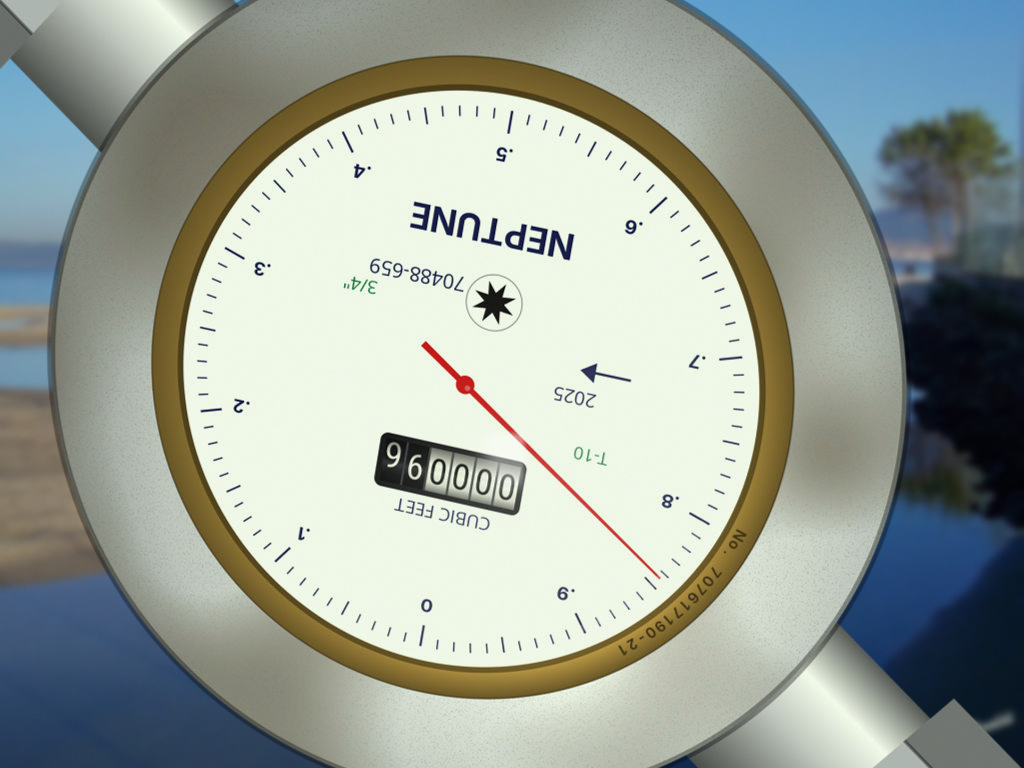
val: 95.84 (ft³)
